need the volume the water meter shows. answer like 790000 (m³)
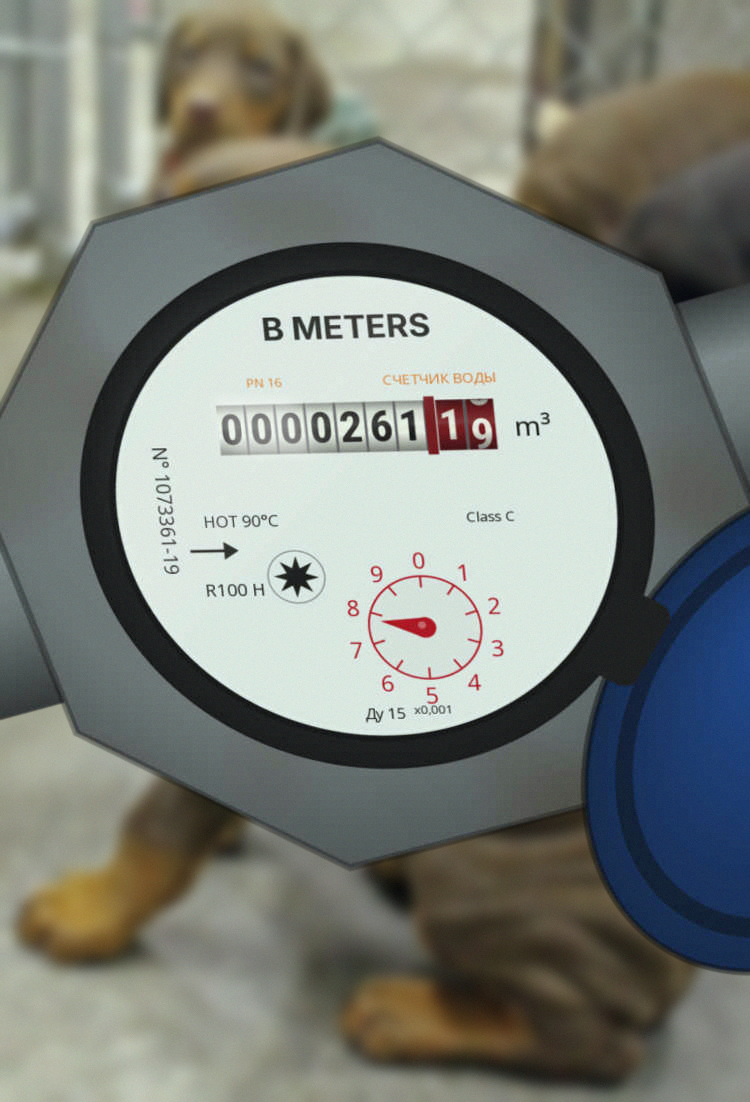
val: 261.187 (m³)
